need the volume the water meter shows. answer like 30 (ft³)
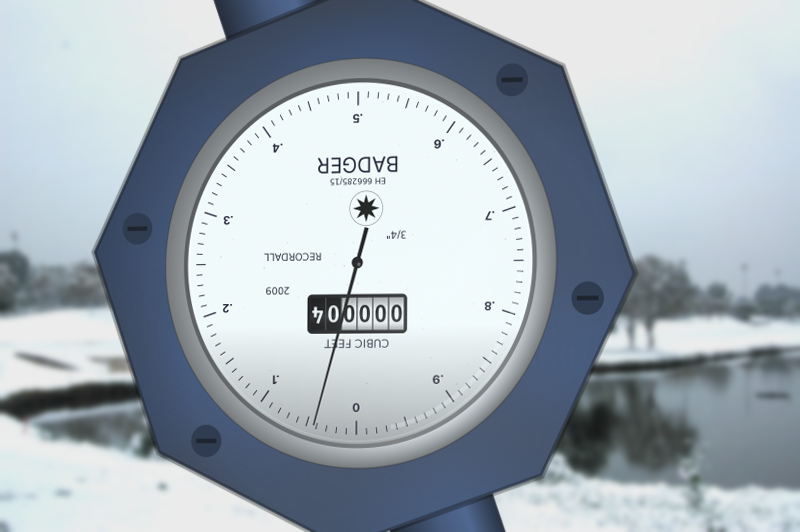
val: 4.04 (ft³)
